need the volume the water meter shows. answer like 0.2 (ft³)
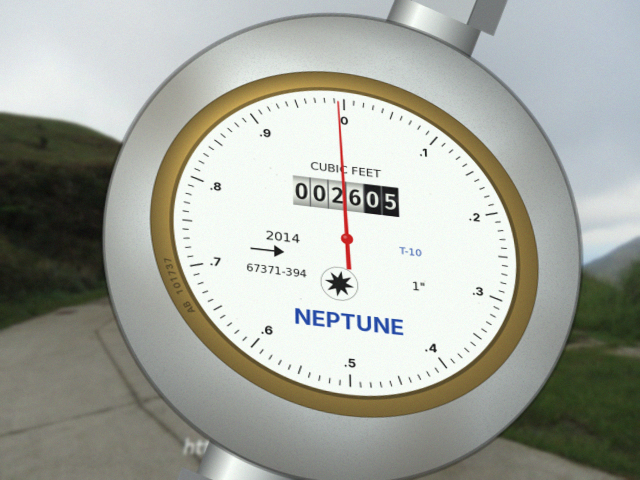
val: 2604.99 (ft³)
